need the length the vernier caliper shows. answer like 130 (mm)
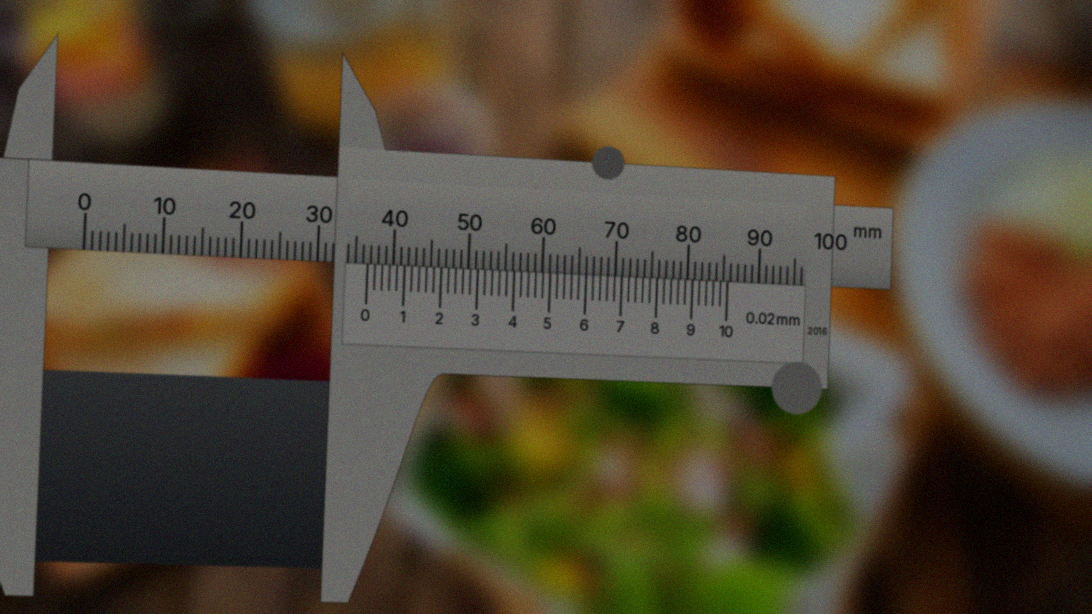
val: 36.6 (mm)
